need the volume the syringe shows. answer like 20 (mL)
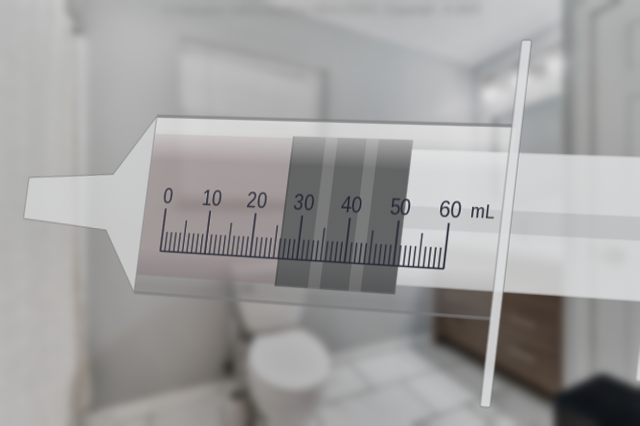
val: 26 (mL)
